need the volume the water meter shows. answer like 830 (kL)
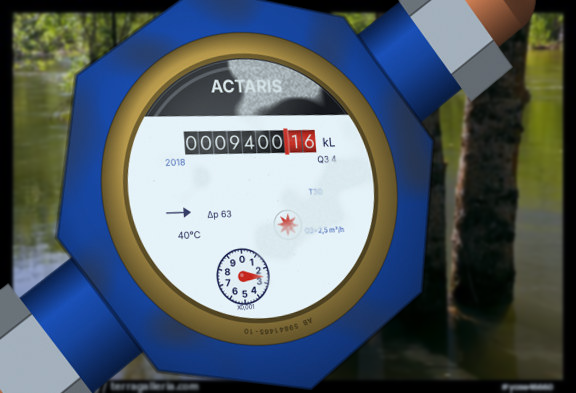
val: 9400.162 (kL)
